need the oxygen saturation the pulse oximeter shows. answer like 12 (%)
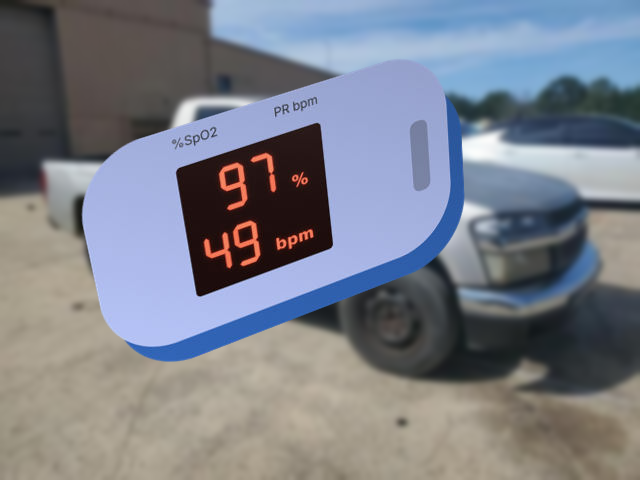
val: 97 (%)
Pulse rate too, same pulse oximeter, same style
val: 49 (bpm)
